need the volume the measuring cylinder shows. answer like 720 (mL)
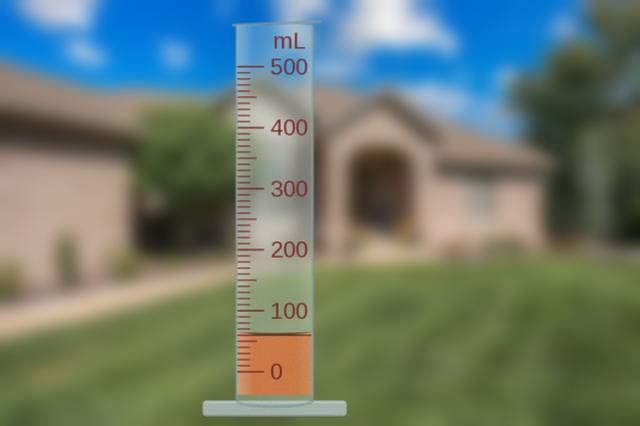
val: 60 (mL)
